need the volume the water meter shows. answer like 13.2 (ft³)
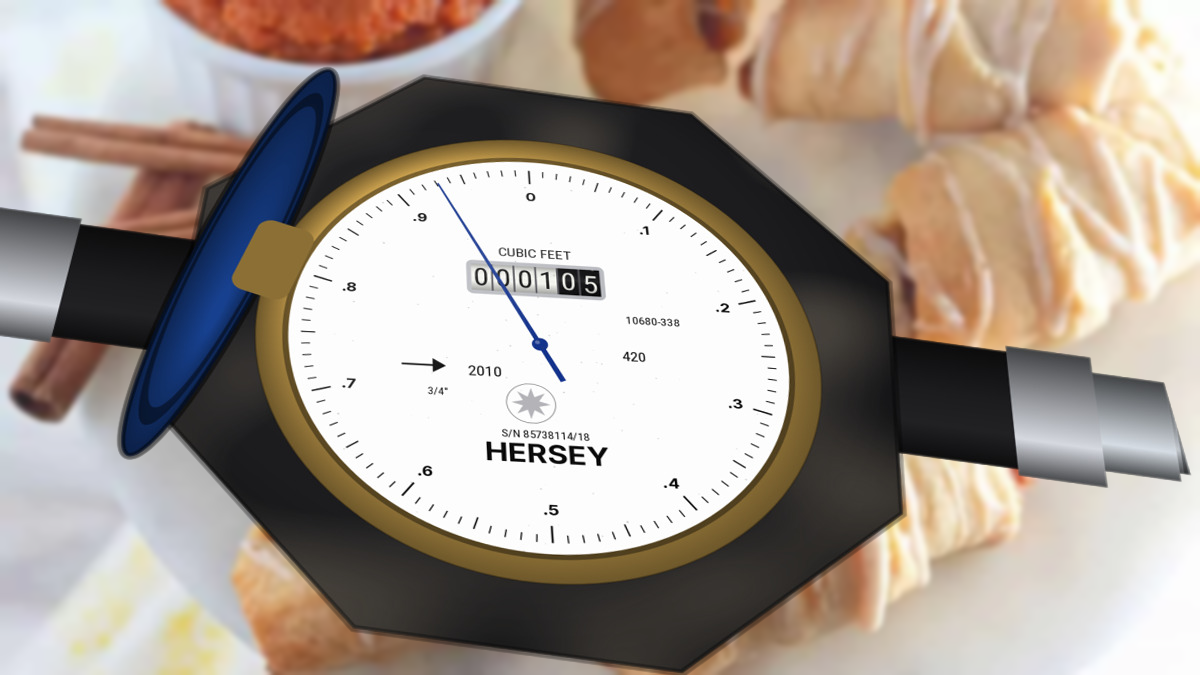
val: 104.93 (ft³)
